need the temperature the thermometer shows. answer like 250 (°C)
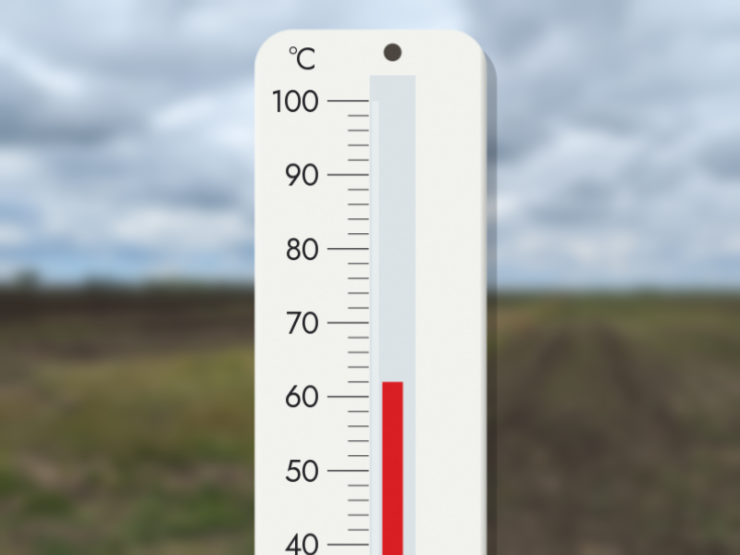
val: 62 (°C)
